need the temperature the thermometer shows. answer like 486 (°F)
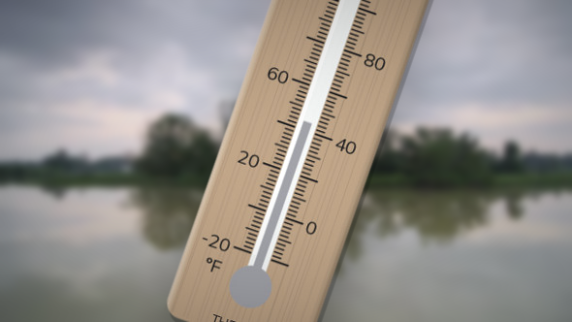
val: 44 (°F)
